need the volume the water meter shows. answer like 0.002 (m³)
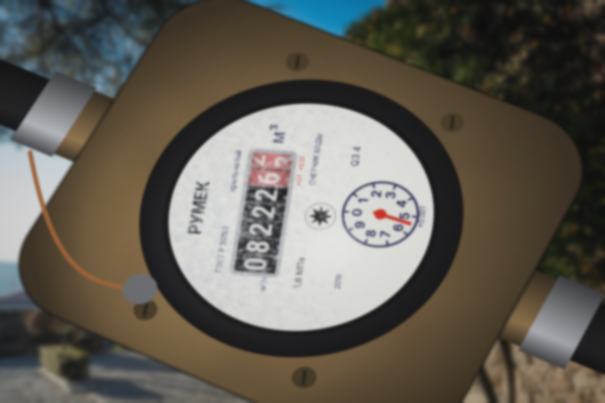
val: 8222.625 (m³)
